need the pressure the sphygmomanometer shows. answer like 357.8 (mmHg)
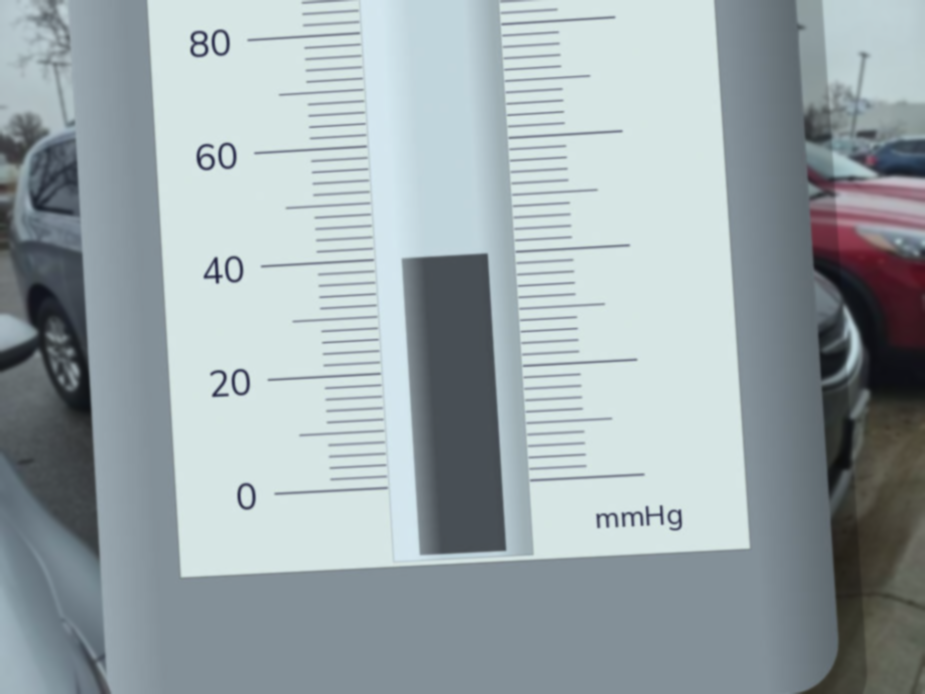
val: 40 (mmHg)
